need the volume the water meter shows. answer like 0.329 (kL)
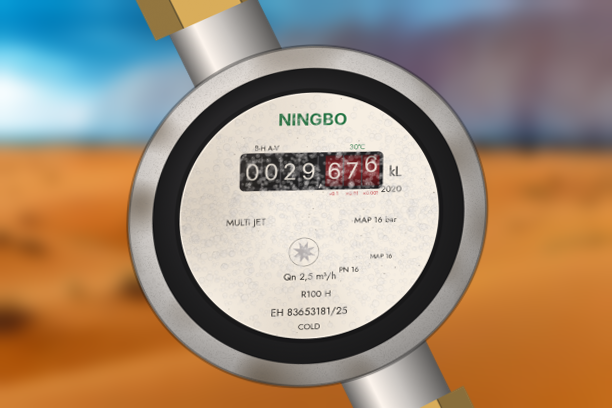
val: 29.676 (kL)
